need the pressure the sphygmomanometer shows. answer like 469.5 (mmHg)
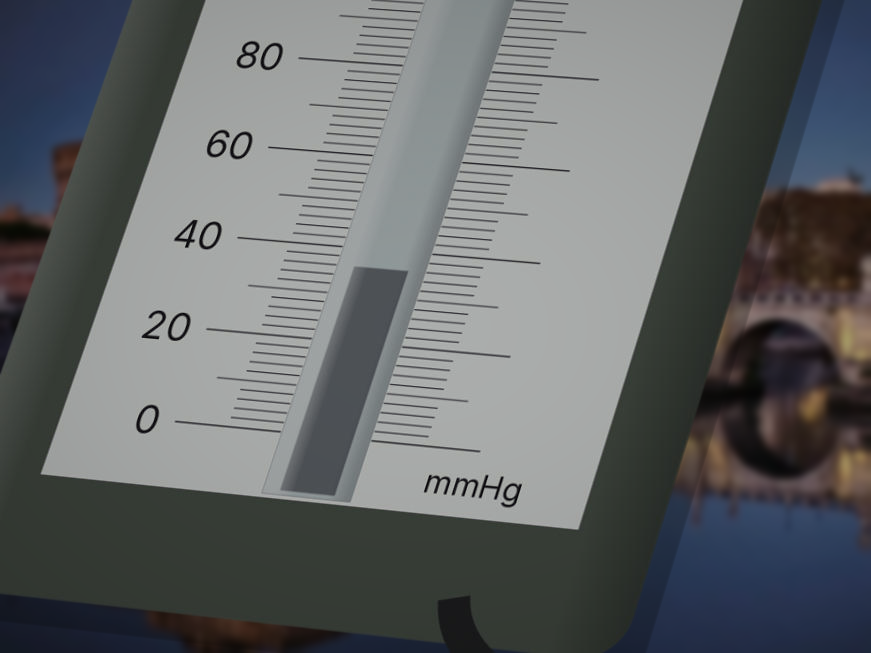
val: 36 (mmHg)
